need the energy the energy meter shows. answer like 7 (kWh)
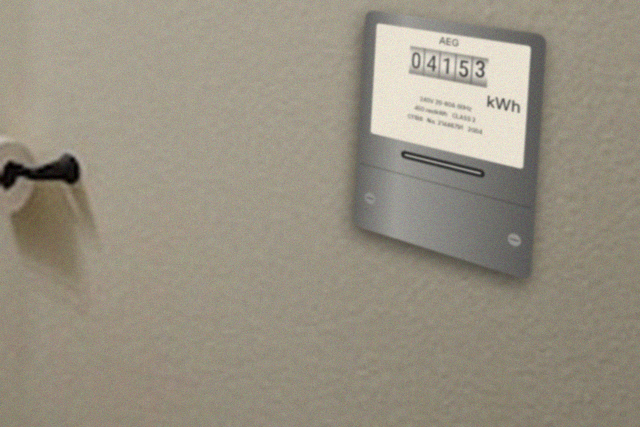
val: 4153 (kWh)
